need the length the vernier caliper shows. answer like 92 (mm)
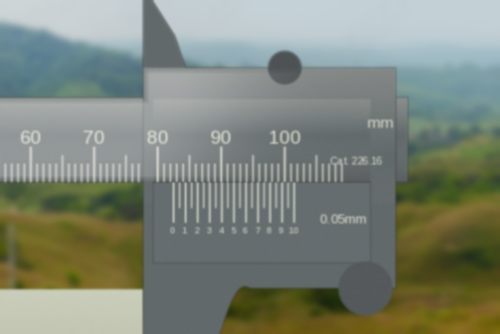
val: 82.5 (mm)
